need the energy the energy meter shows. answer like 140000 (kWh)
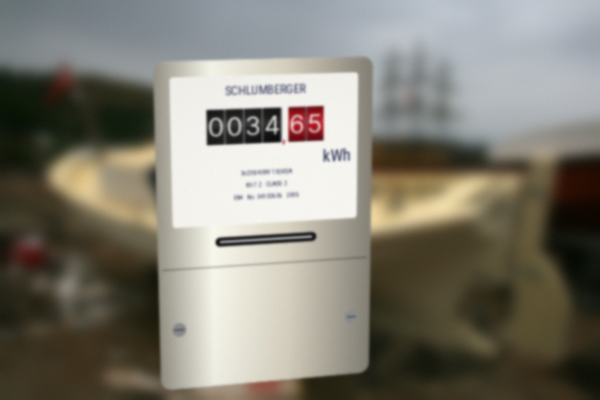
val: 34.65 (kWh)
